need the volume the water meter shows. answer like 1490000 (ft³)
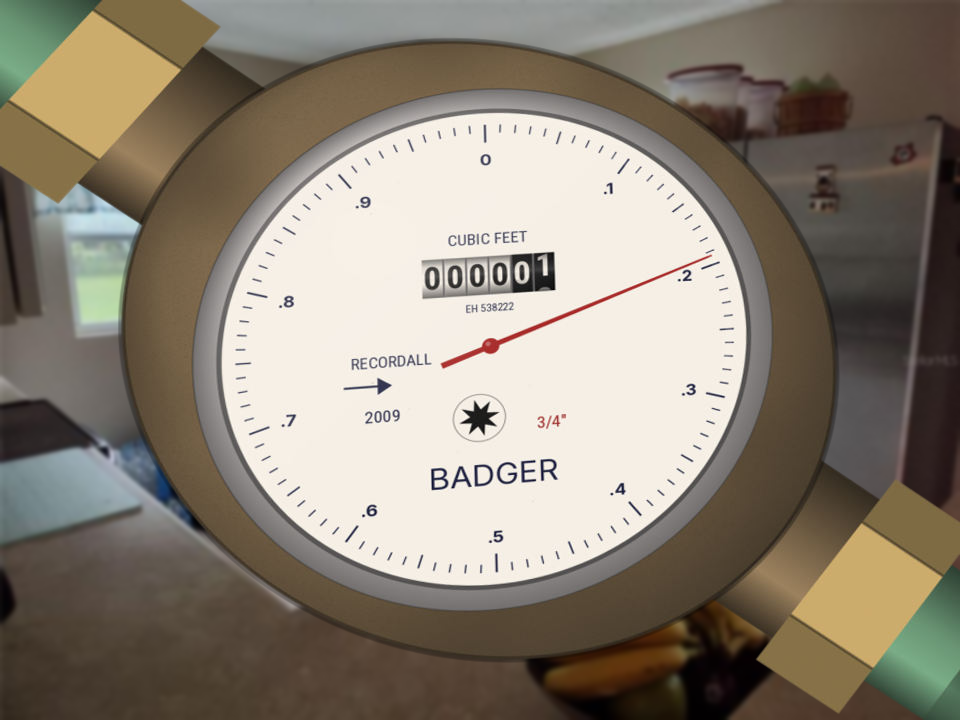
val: 1.19 (ft³)
